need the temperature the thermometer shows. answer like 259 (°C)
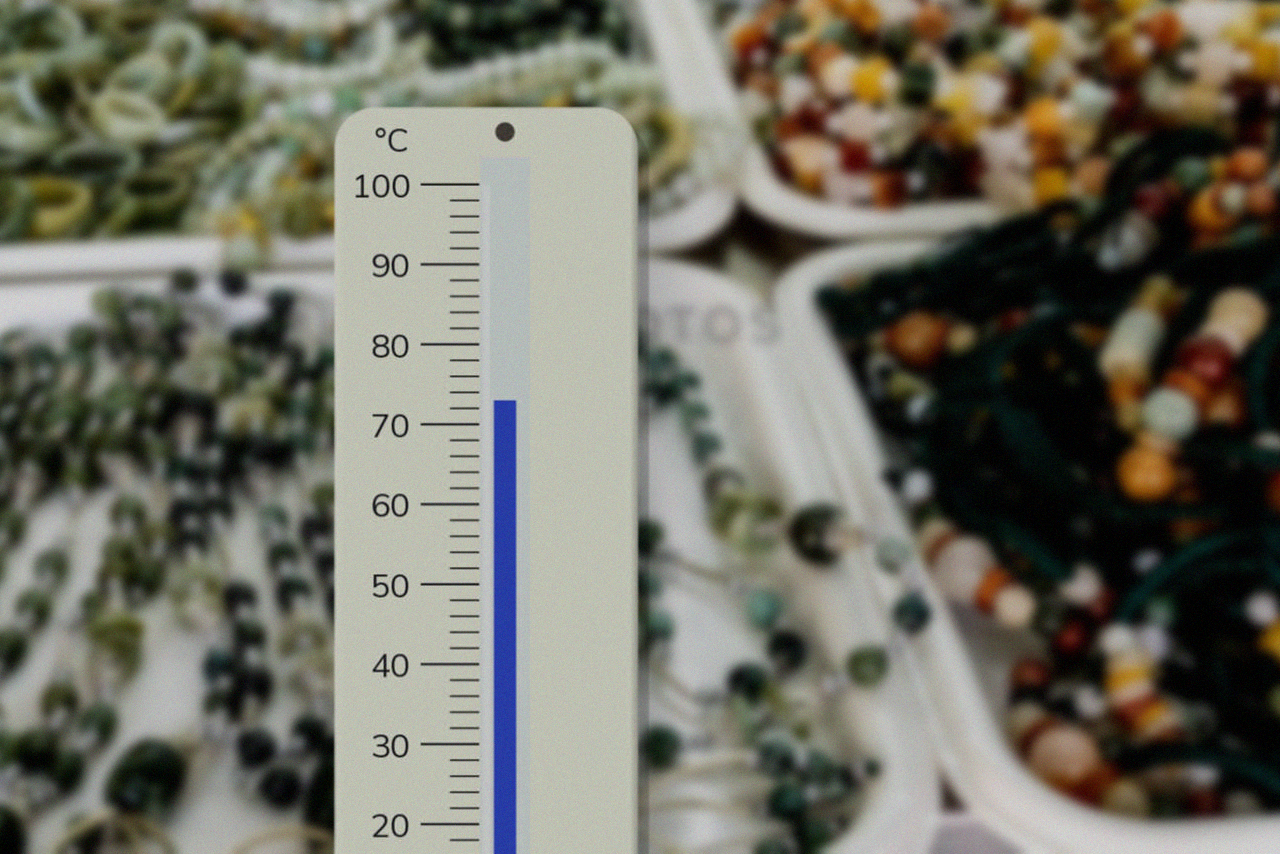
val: 73 (°C)
